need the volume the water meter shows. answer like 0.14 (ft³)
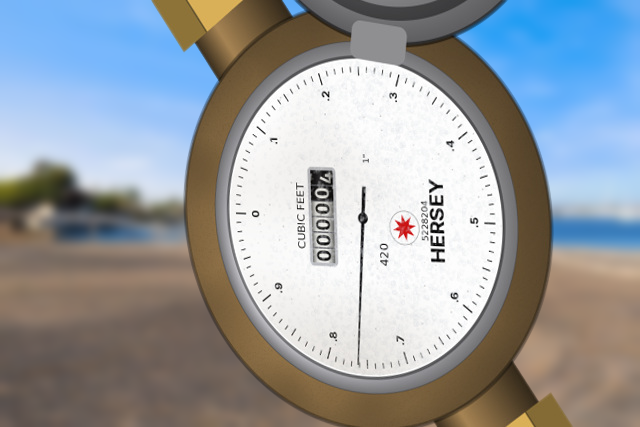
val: 3.76 (ft³)
